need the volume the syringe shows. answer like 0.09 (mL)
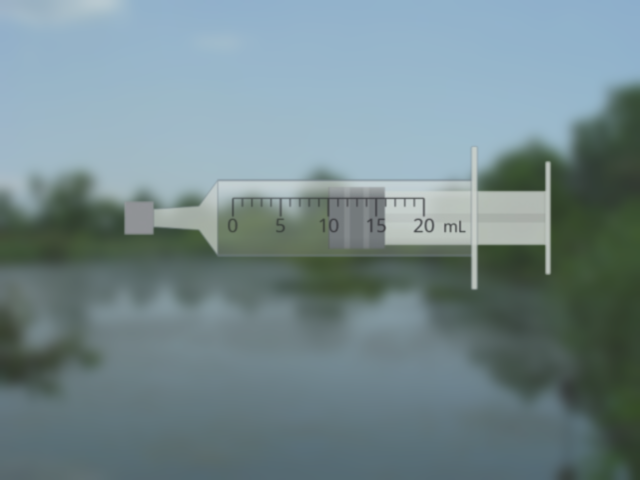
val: 10 (mL)
